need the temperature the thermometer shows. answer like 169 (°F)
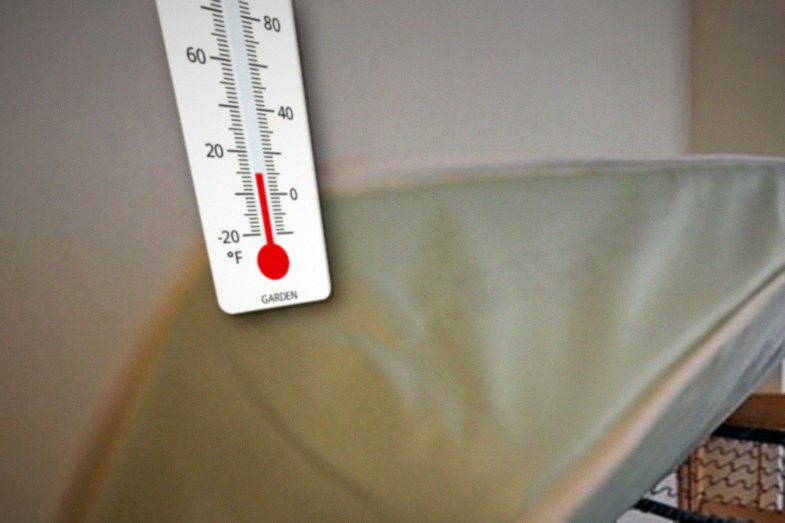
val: 10 (°F)
